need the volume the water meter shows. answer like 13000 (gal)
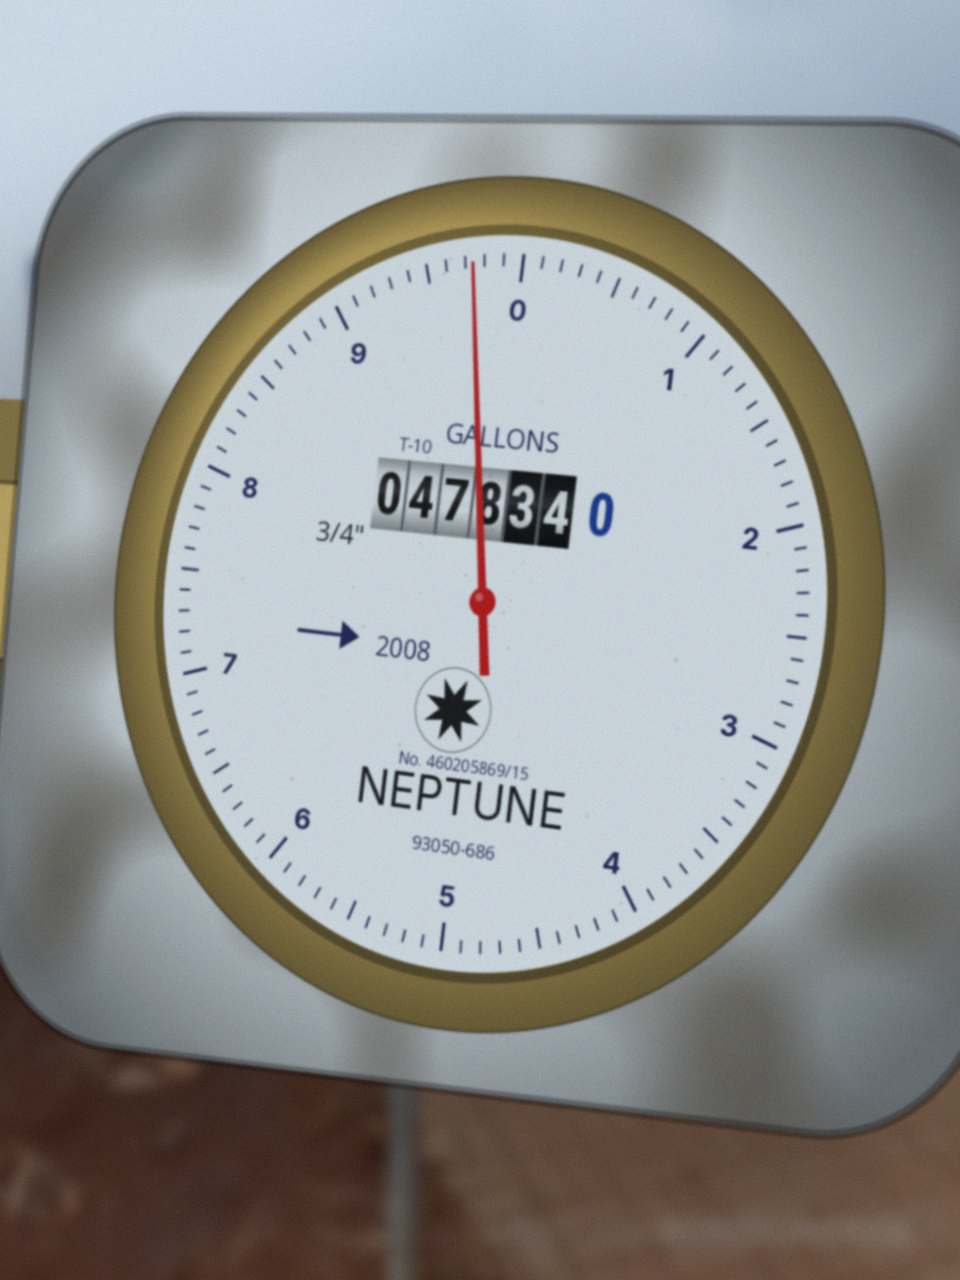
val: 478339.7 (gal)
